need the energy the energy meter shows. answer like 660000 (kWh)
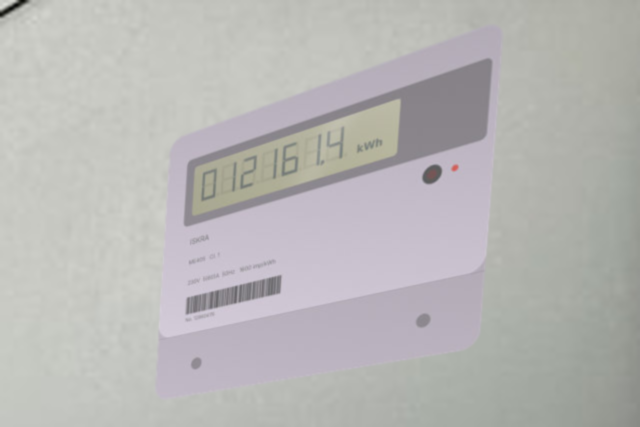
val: 12161.4 (kWh)
